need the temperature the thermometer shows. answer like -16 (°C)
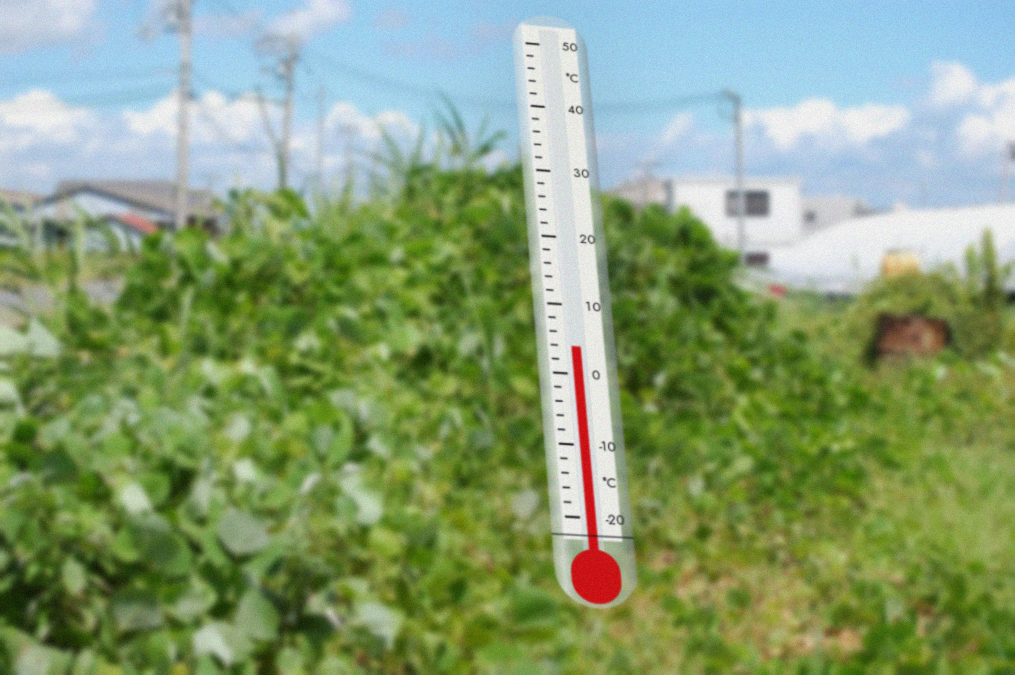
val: 4 (°C)
